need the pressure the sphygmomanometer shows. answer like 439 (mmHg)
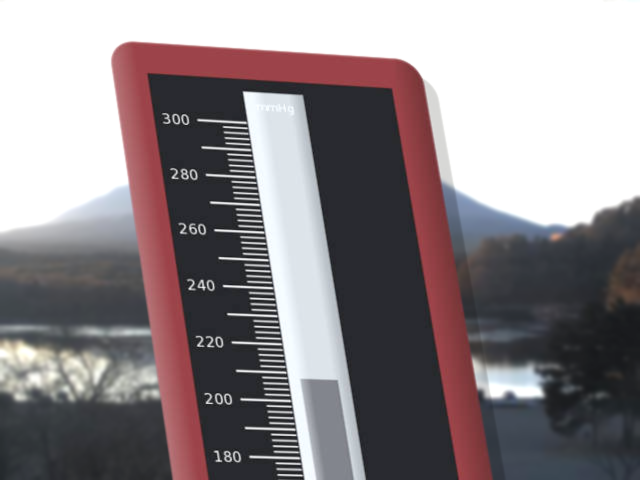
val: 208 (mmHg)
